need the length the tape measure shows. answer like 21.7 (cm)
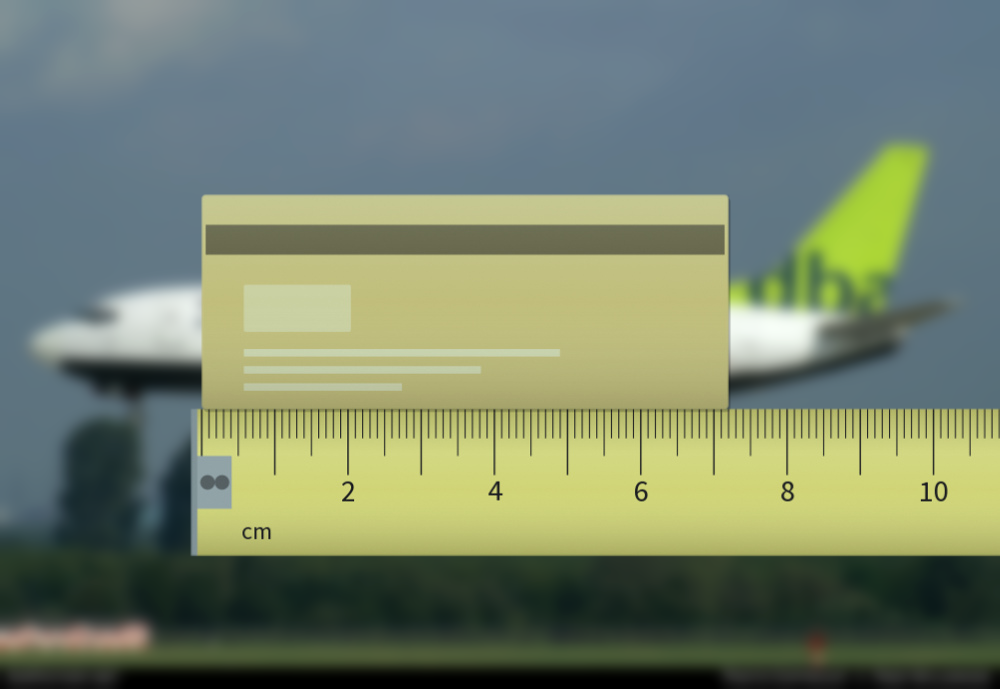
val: 7.2 (cm)
